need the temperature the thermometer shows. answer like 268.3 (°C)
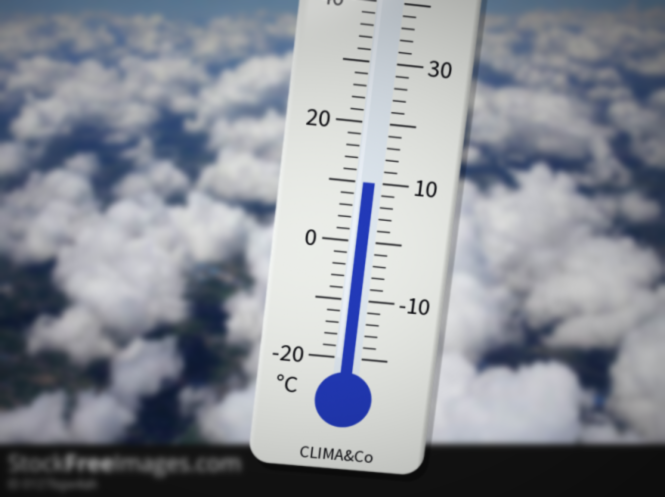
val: 10 (°C)
